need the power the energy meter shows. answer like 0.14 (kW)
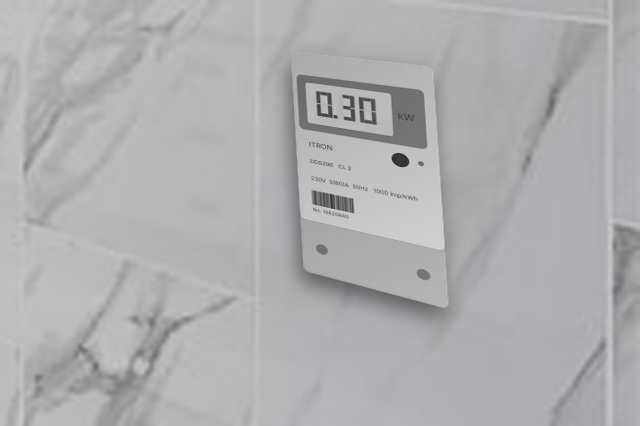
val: 0.30 (kW)
